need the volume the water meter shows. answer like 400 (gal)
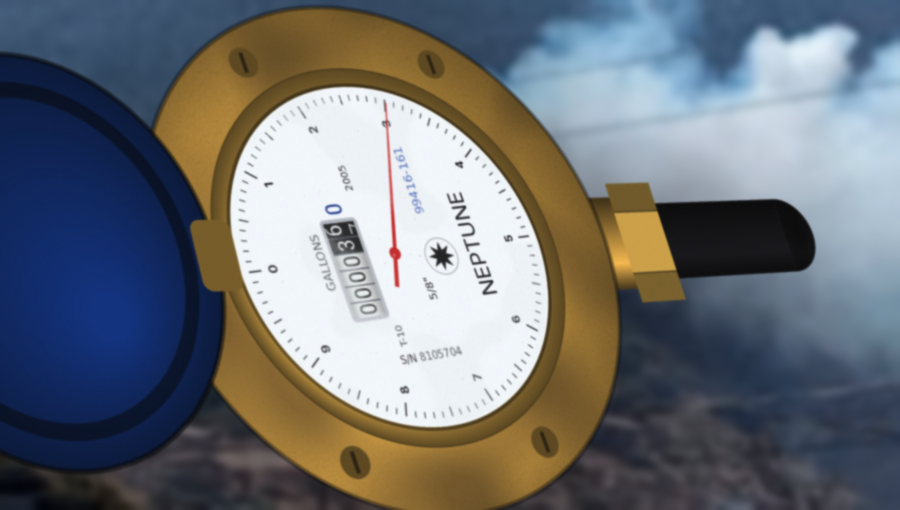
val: 363.0 (gal)
